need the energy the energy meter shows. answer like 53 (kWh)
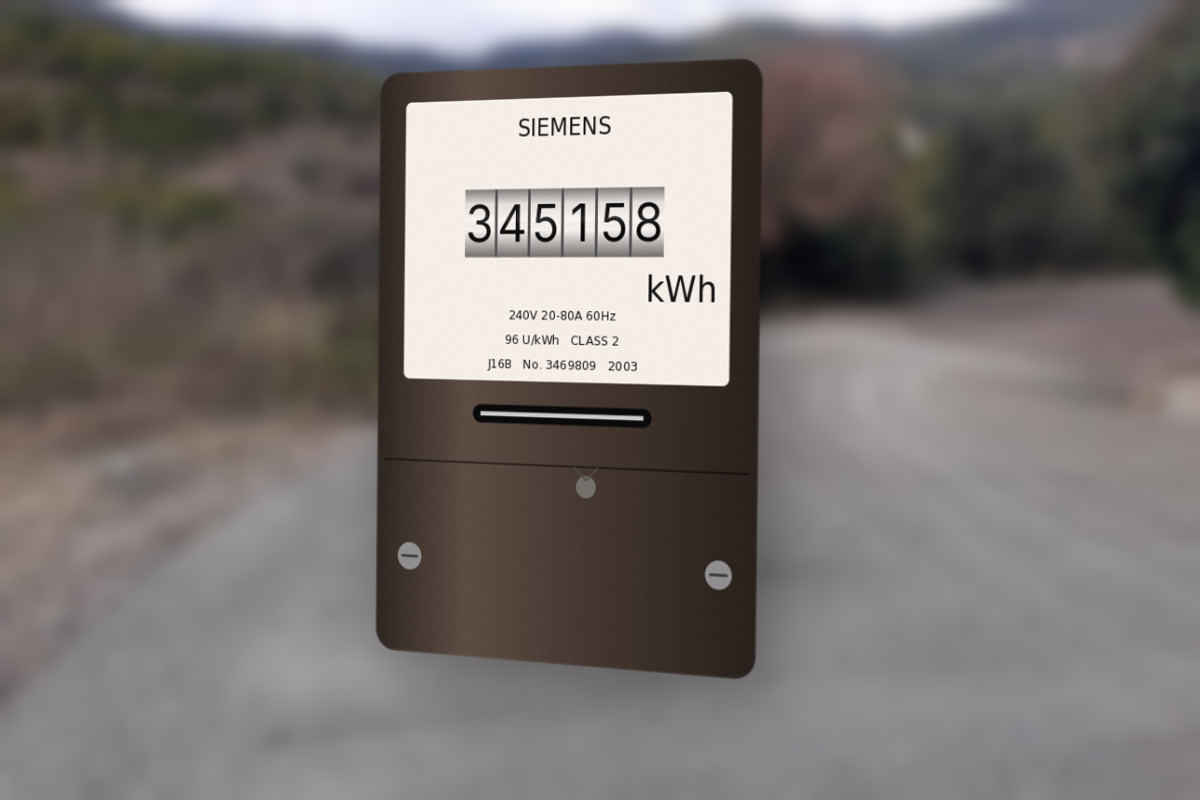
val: 345158 (kWh)
